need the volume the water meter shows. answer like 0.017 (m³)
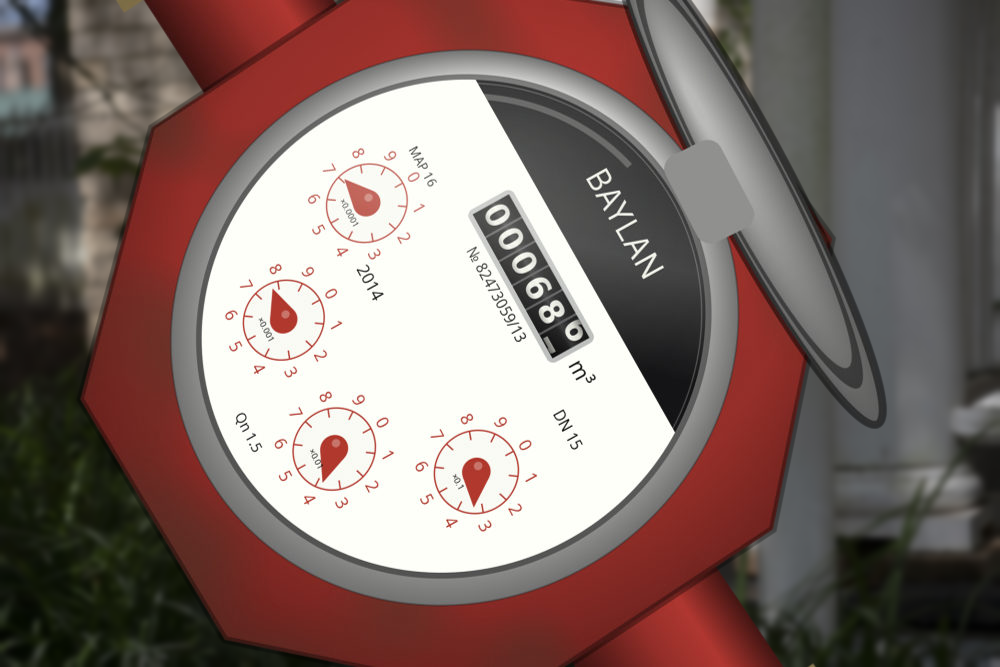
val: 686.3377 (m³)
